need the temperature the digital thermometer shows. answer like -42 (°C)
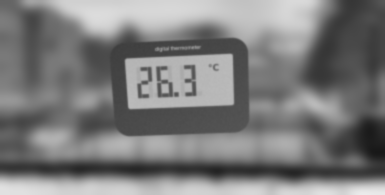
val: 26.3 (°C)
